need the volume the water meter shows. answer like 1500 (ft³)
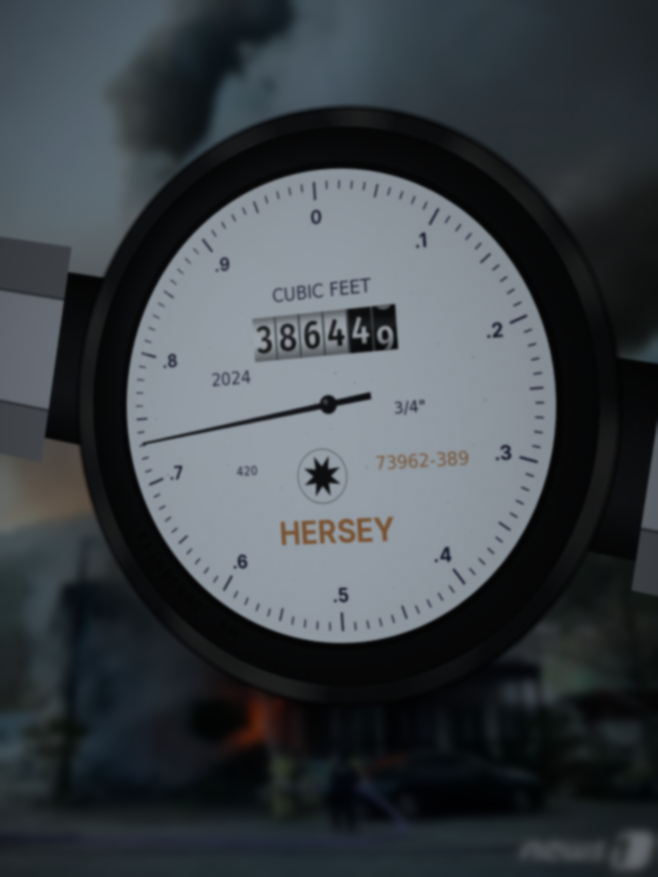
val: 386448.73 (ft³)
